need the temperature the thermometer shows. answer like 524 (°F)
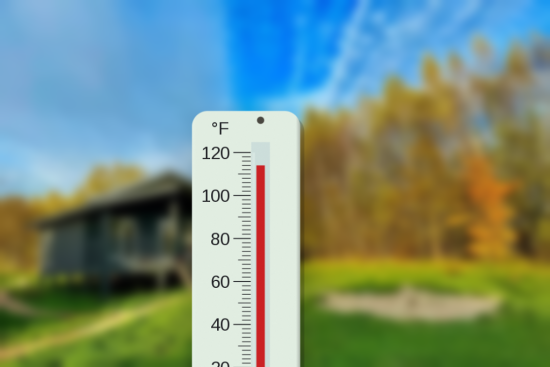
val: 114 (°F)
